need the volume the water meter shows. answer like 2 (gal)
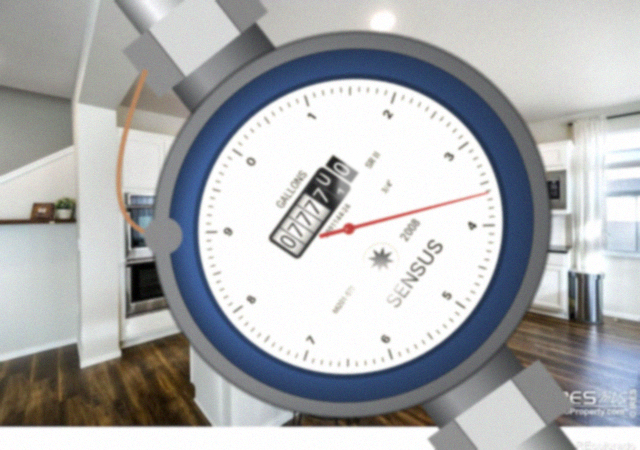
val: 777703.6 (gal)
